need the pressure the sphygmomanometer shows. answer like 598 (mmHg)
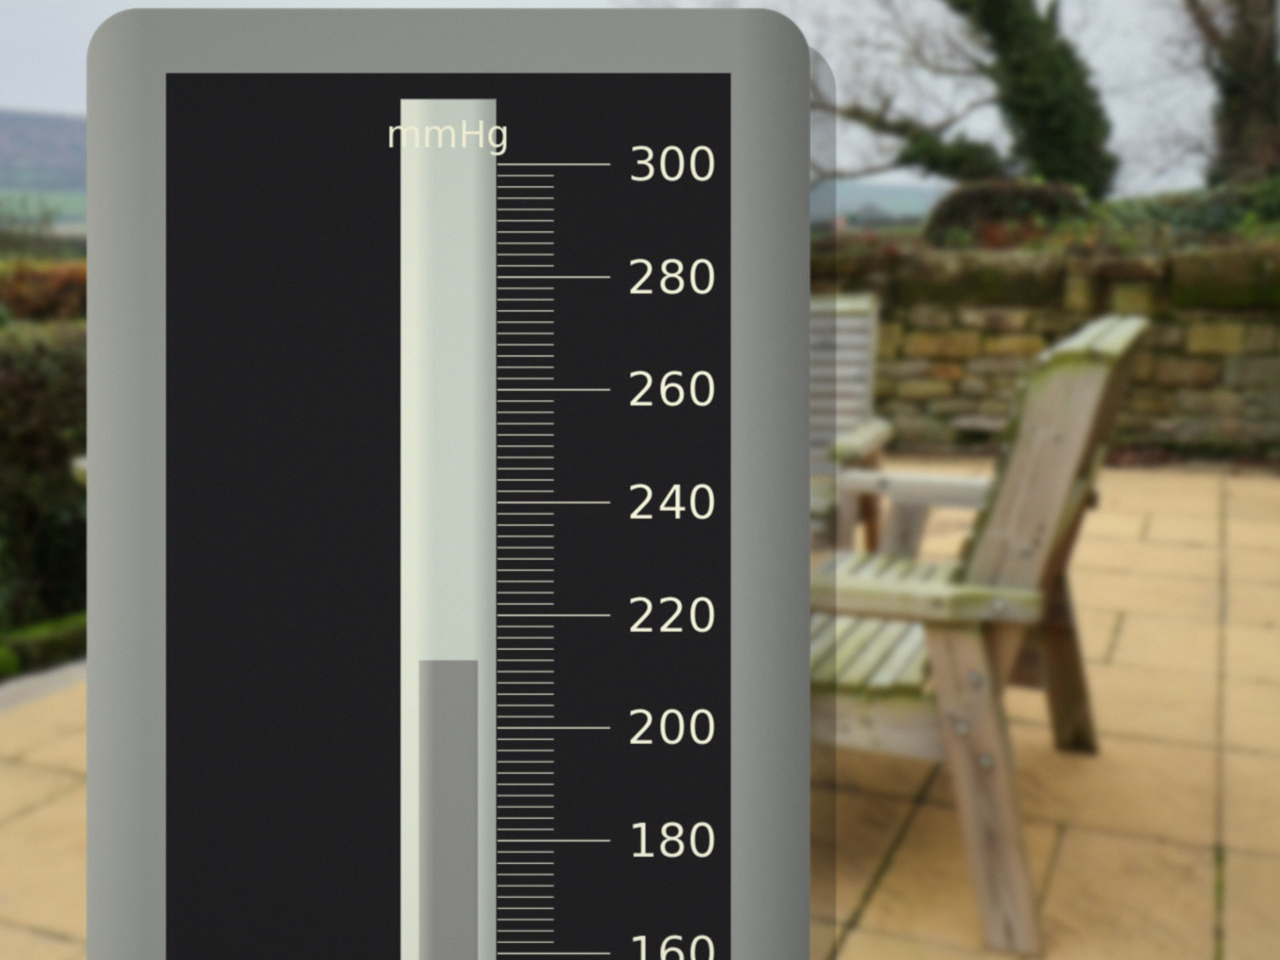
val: 212 (mmHg)
